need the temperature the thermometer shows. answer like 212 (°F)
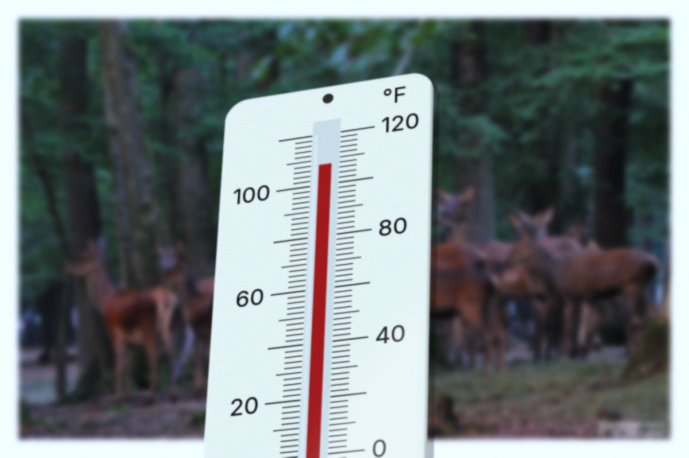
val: 108 (°F)
